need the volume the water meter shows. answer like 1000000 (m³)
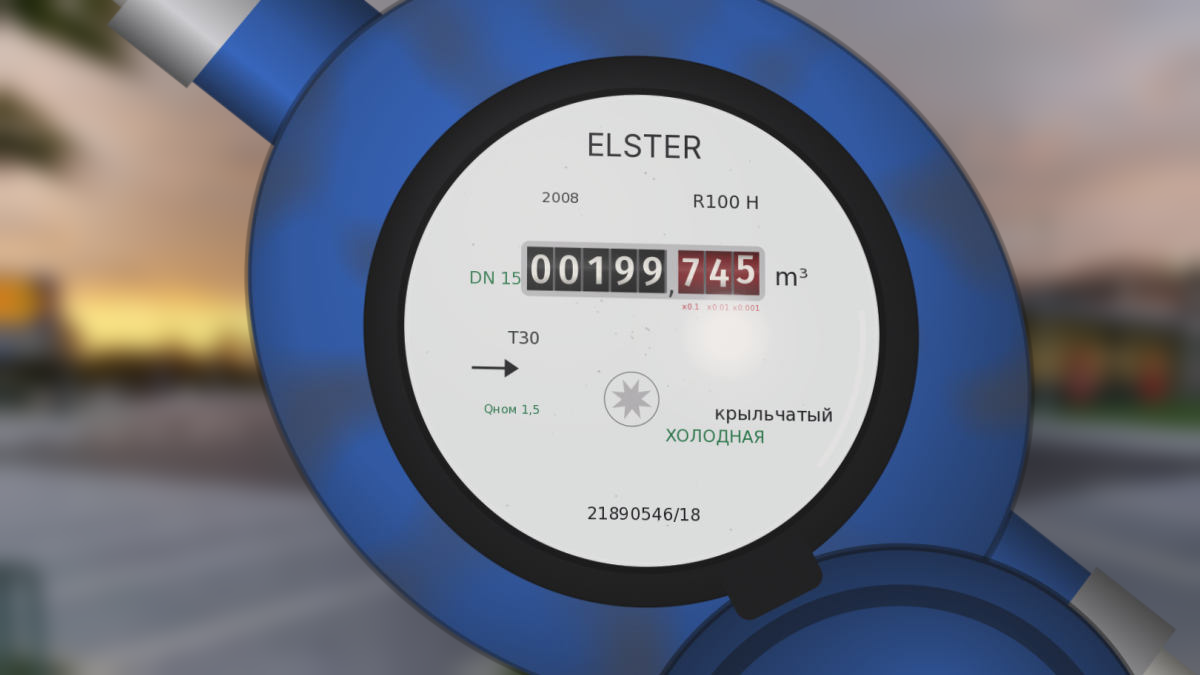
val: 199.745 (m³)
